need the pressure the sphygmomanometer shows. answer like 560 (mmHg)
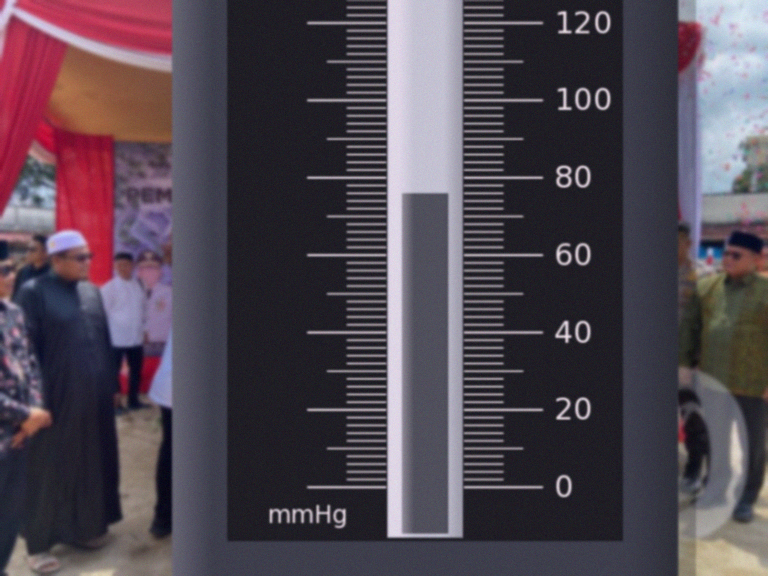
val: 76 (mmHg)
